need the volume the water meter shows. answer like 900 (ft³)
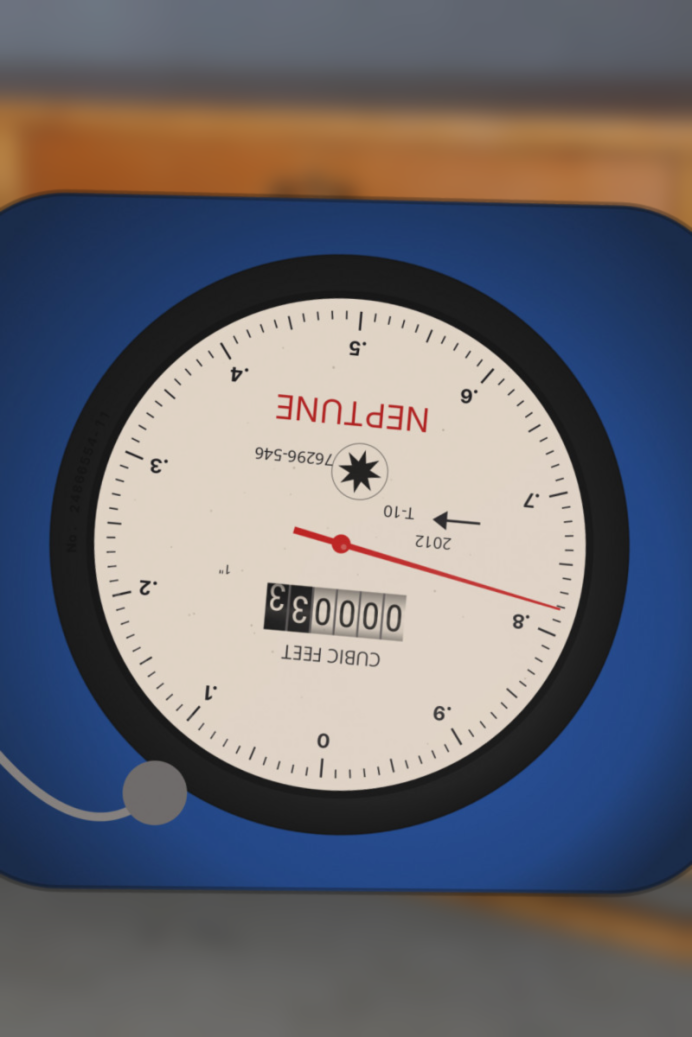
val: 32.78 (ft³)
